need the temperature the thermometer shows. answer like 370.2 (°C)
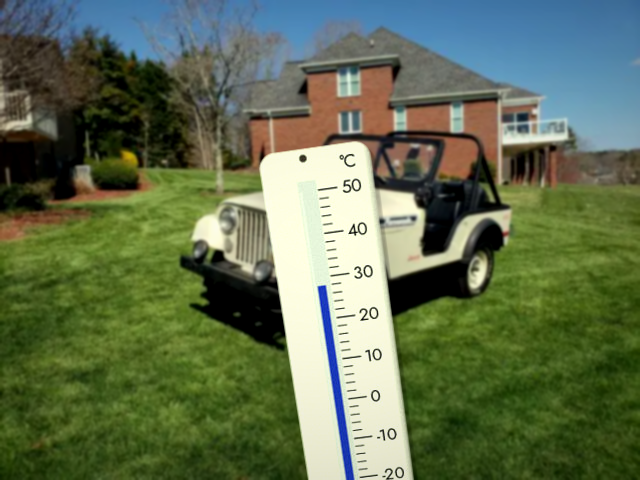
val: 28 (°C)
